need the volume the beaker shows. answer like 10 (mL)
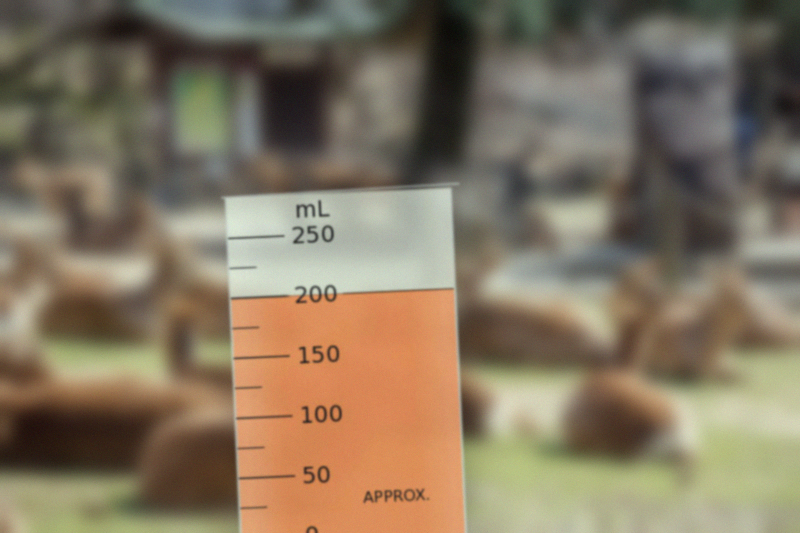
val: 200 (mL)
